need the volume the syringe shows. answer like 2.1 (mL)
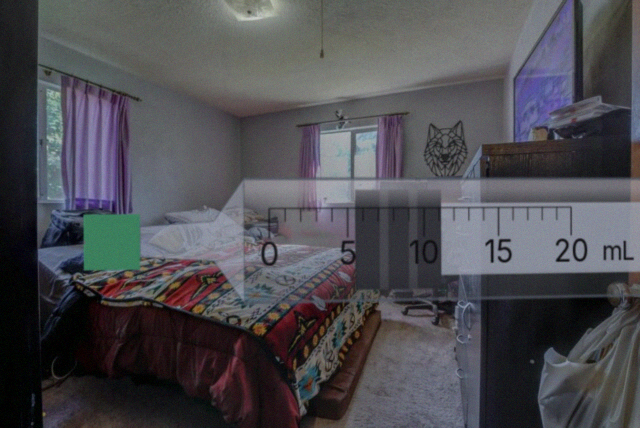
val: 5.5 (mL)
